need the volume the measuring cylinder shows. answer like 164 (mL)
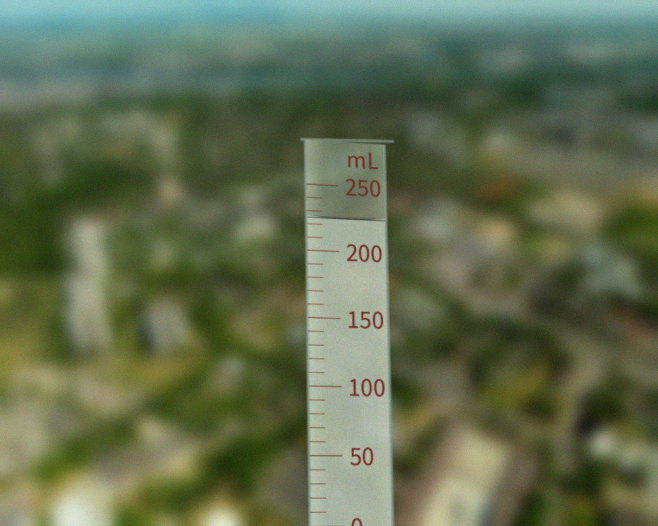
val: 225 (mL)
